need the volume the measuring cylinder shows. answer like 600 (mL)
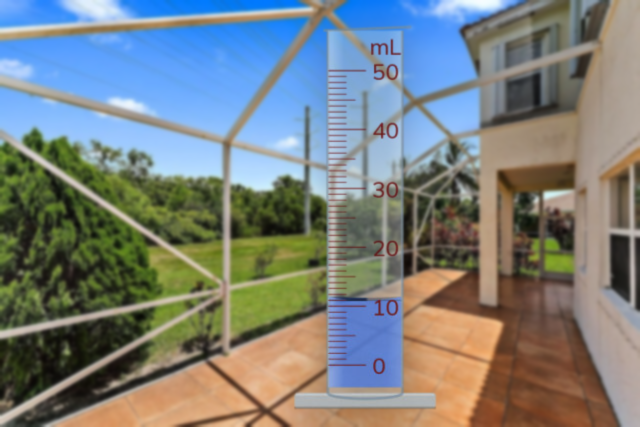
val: 11 (mL)
